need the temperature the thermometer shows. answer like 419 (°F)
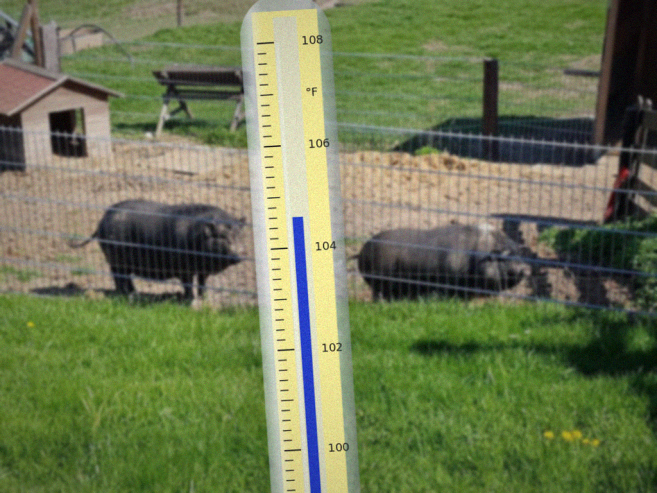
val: 104.6 (°F)
